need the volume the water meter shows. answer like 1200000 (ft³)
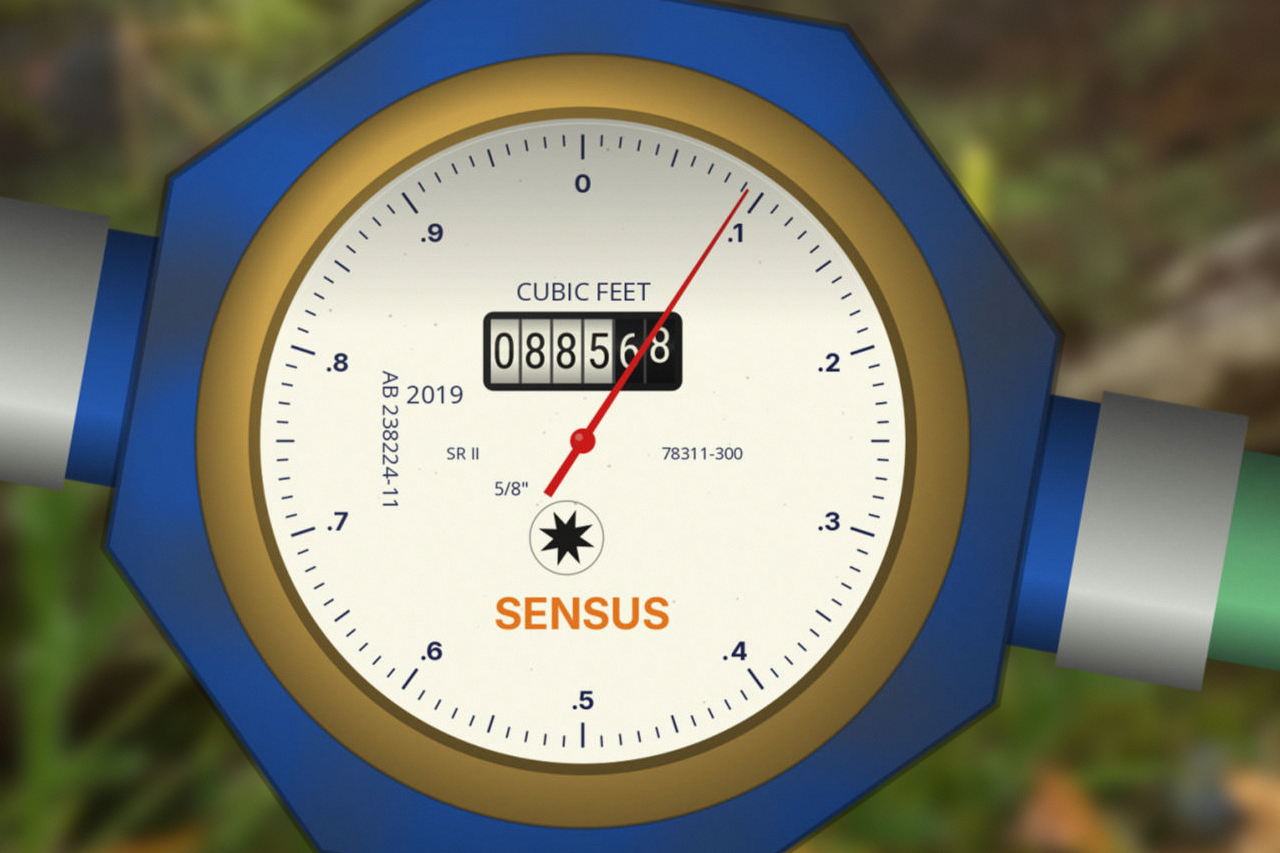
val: 88568.09 (ft³)
